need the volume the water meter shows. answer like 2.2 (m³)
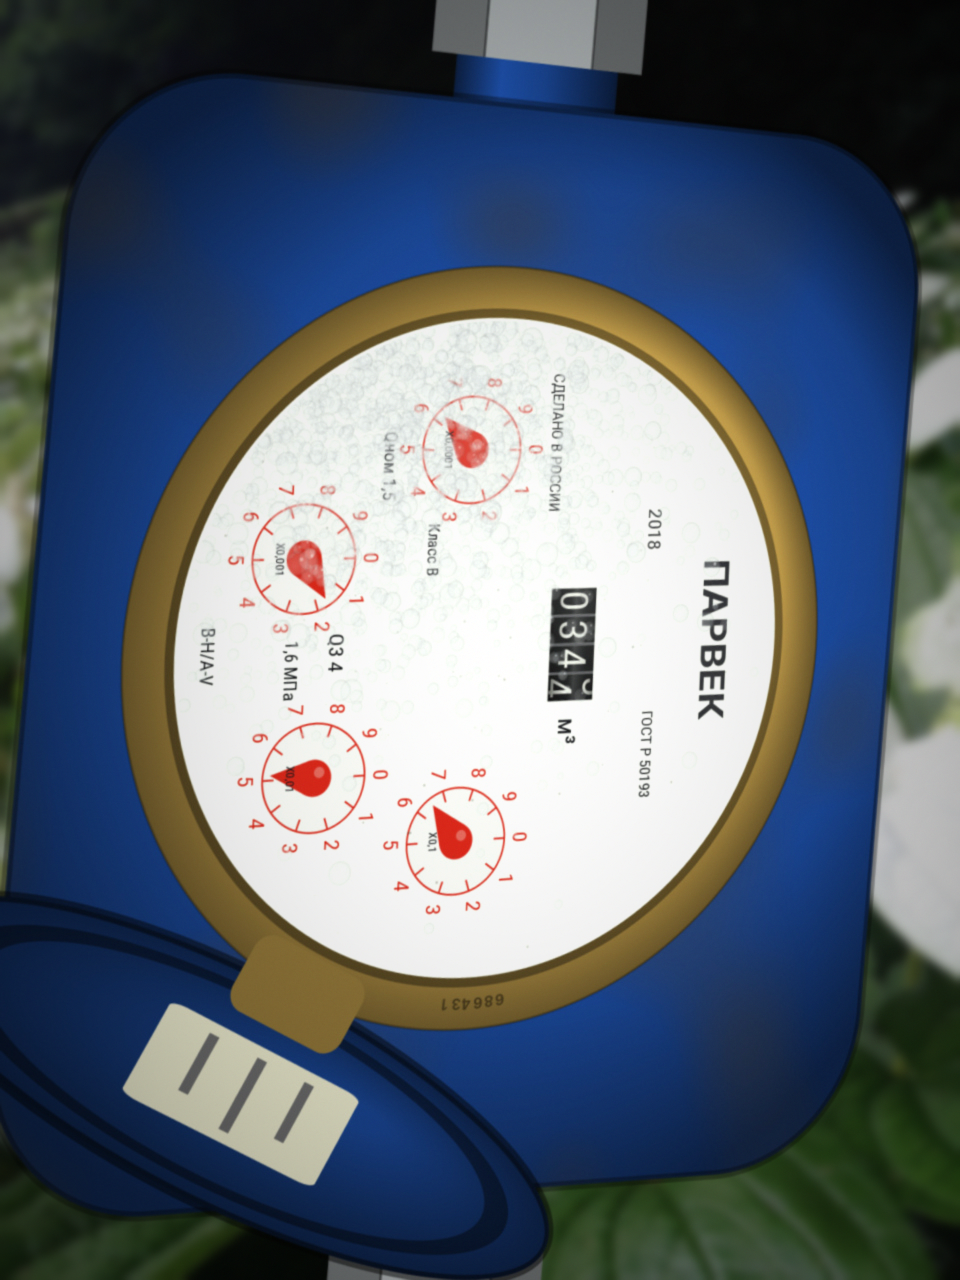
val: 343.6516 (m³)
